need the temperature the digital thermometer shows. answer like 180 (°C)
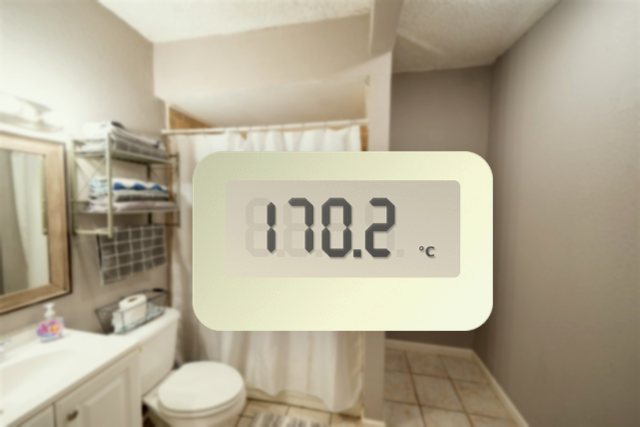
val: 170.2 (°C)
